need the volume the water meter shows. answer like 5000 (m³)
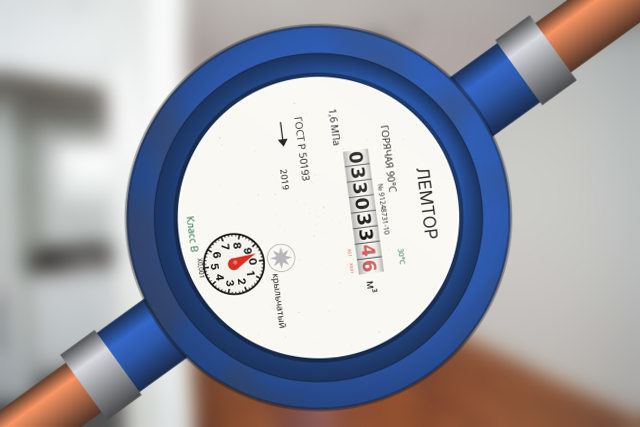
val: 33033.459 (m³)
